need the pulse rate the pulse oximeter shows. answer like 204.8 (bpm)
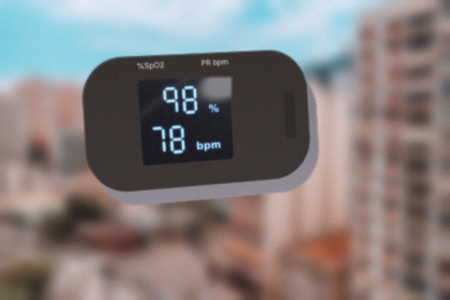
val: 78 (bpm)
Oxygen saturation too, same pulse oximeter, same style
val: 98 (%)
